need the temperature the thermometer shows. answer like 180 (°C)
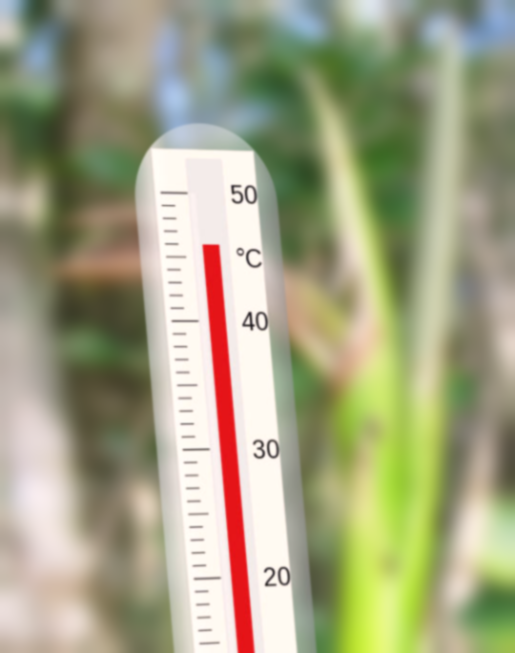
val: 46 (°C)
